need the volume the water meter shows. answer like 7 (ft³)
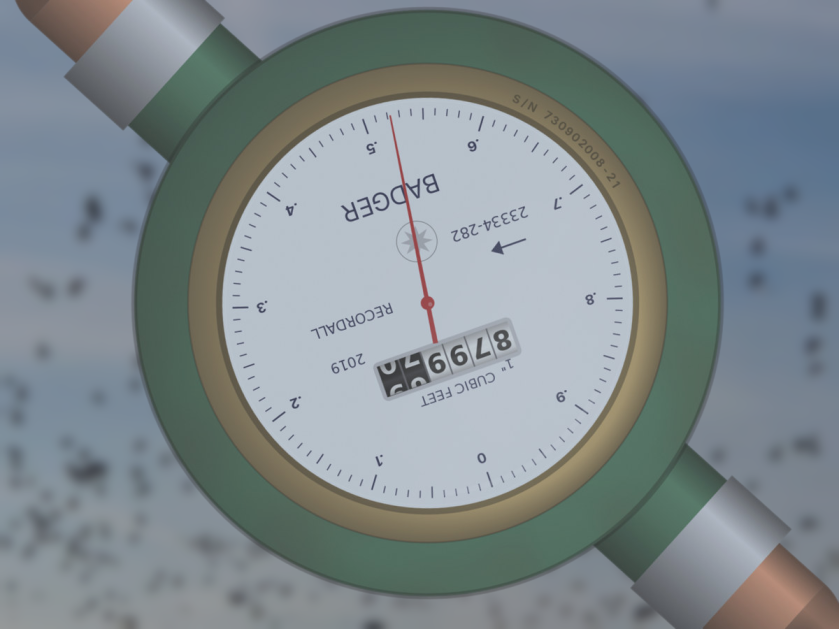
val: 879969.52 (ft³)
